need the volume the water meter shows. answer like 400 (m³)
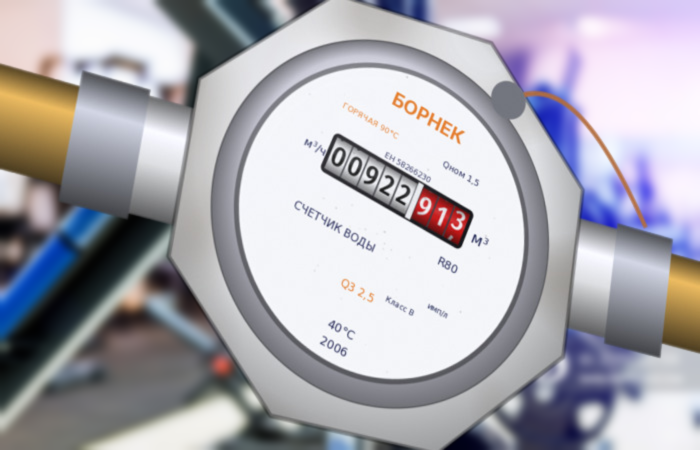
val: 922.913 (m³)
